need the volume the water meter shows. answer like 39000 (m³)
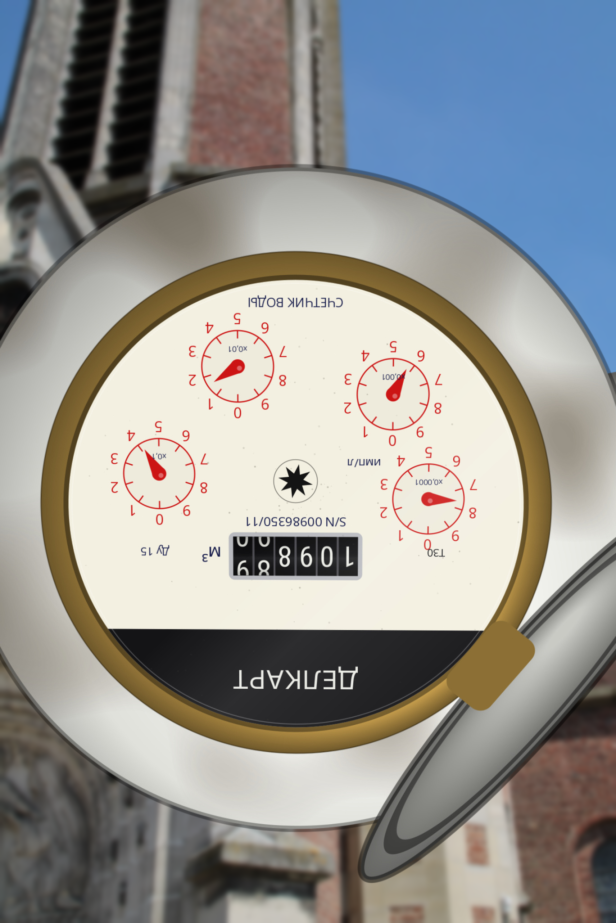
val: 109889.4157 (m³)
